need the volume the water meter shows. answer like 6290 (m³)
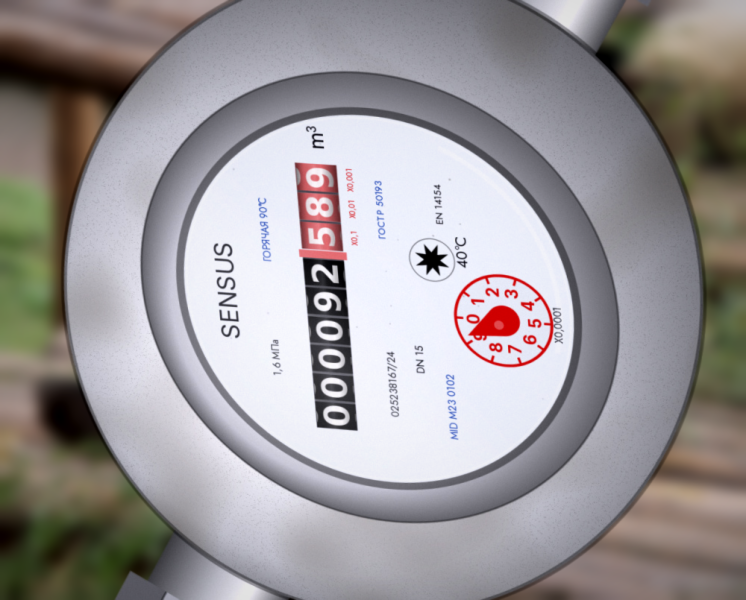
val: 92.5889 (m³)
